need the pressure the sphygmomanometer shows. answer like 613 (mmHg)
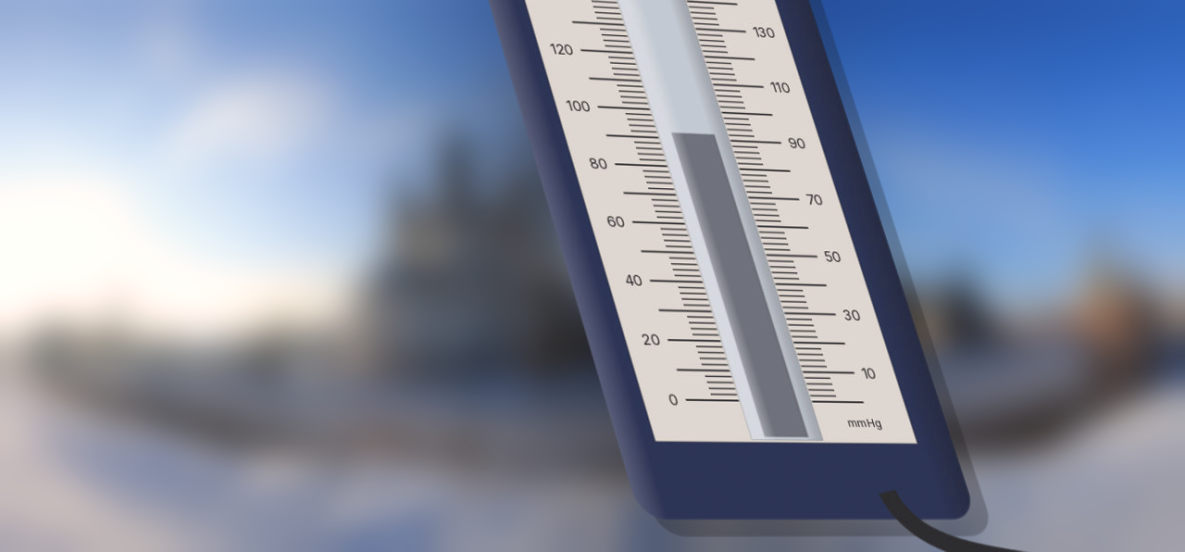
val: 92 (mmHg)
